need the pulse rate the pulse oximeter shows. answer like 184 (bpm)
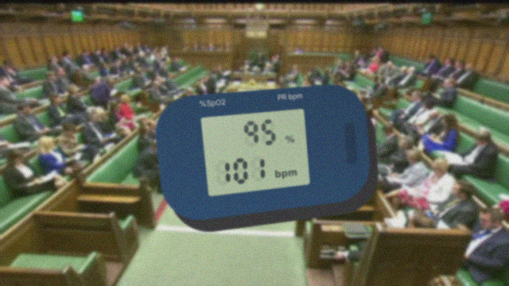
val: 101 (bpm)
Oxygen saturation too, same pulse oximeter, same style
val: 95 (%)
